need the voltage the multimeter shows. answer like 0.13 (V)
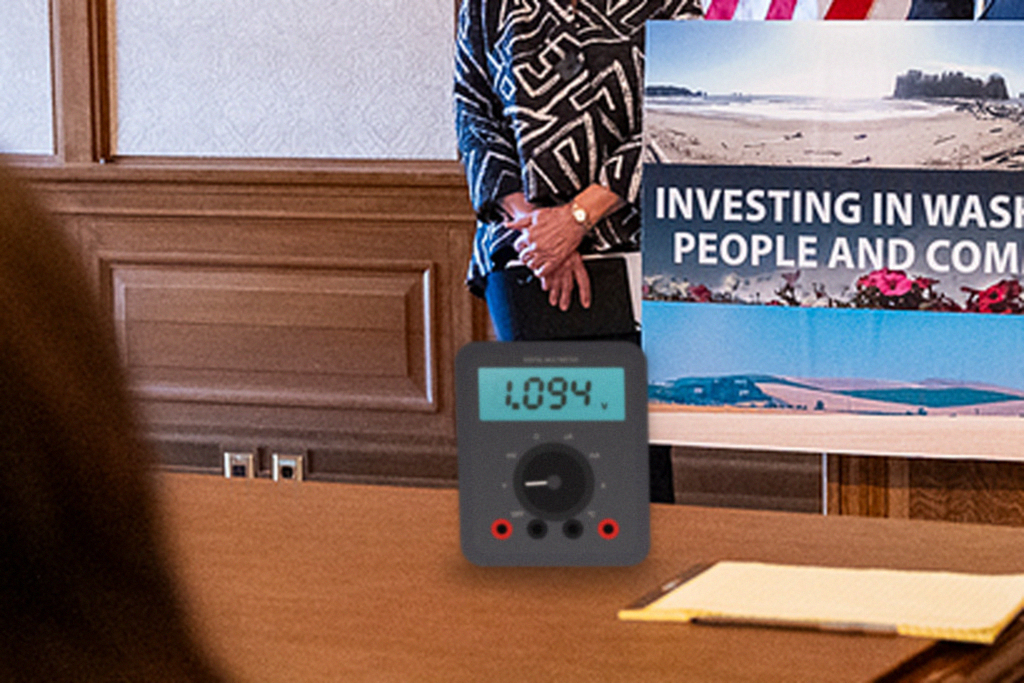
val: 1.094 (V)
